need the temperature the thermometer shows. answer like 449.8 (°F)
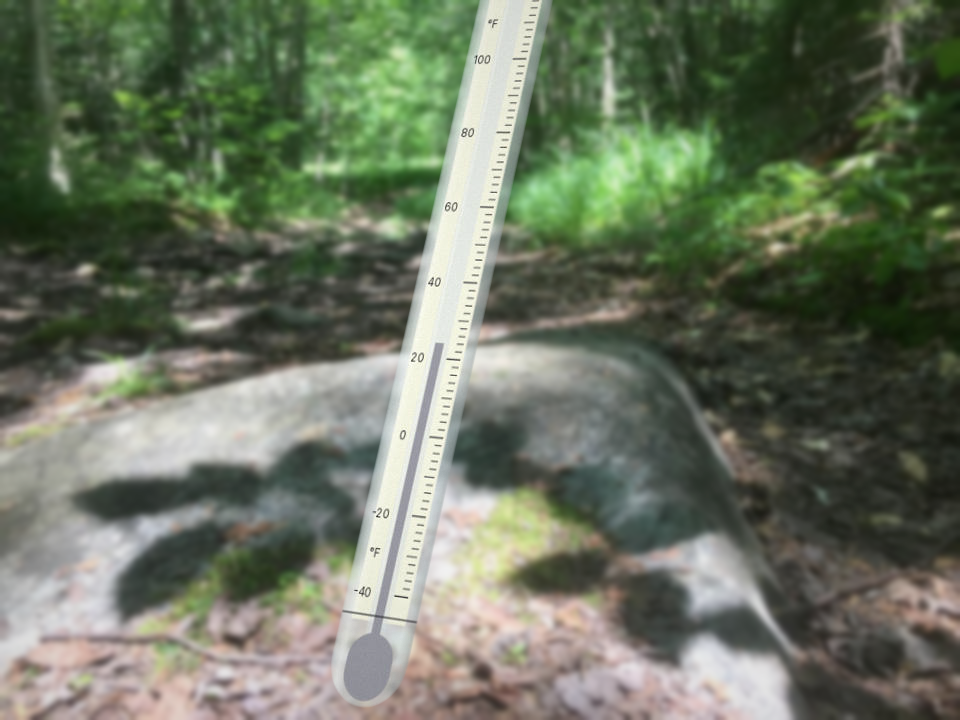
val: 24 (°F)
